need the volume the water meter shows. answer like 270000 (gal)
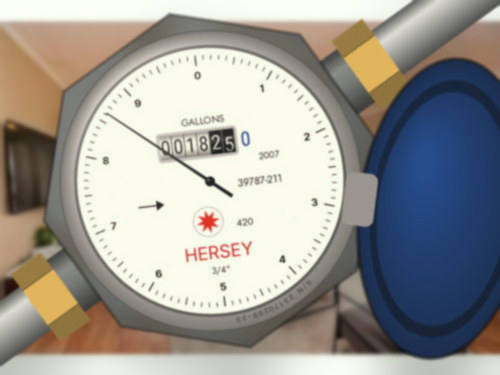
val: 18248.6 (gal)
